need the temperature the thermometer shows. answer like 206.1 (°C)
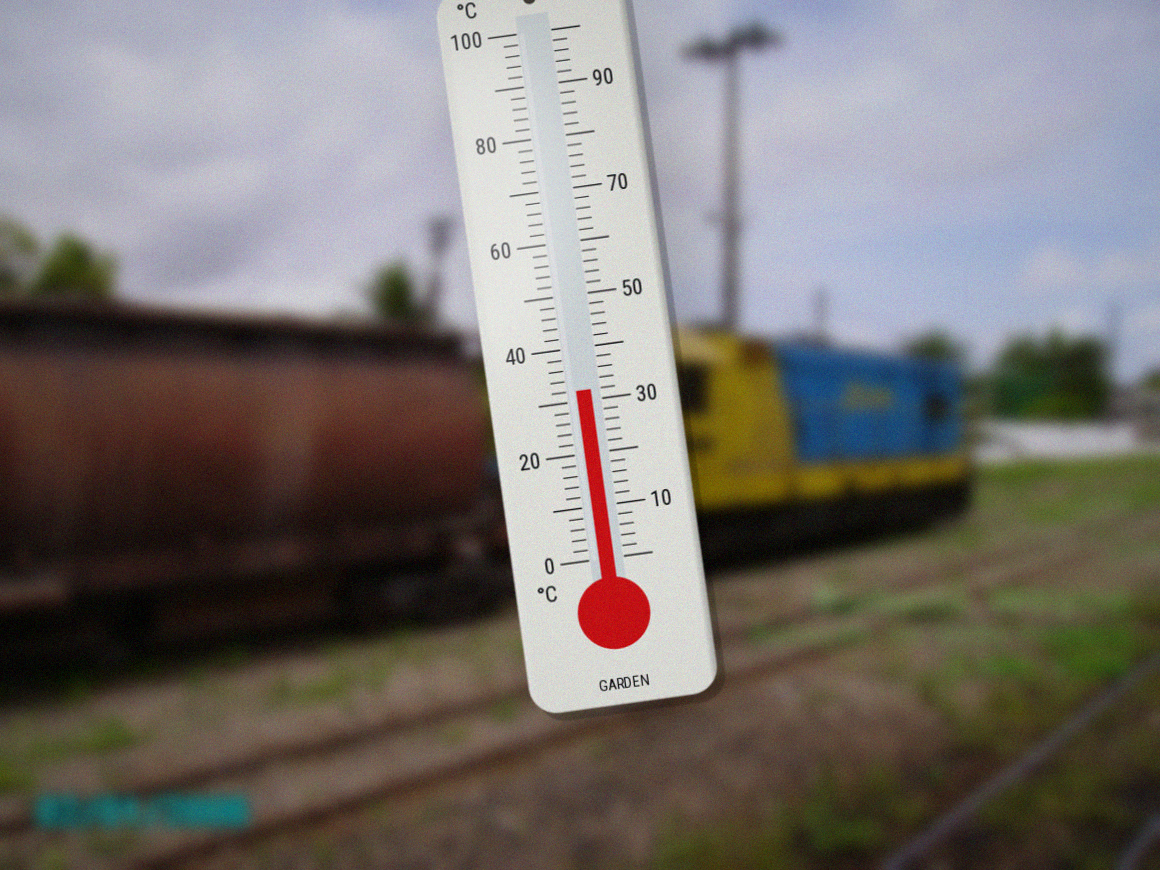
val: 32 (°C)
